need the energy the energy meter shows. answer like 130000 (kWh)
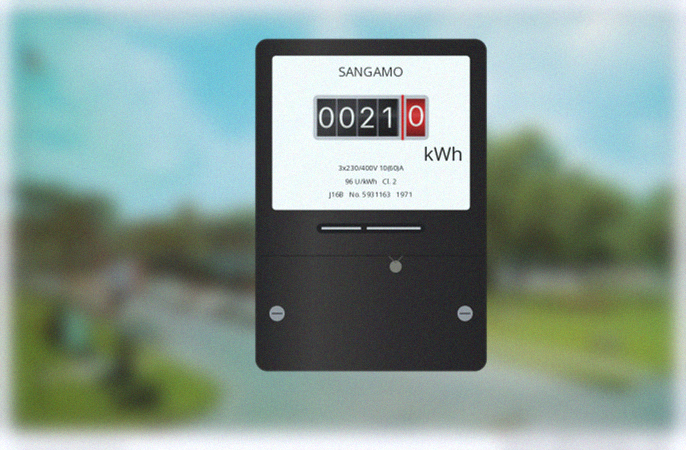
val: 21.0 (kWh)
